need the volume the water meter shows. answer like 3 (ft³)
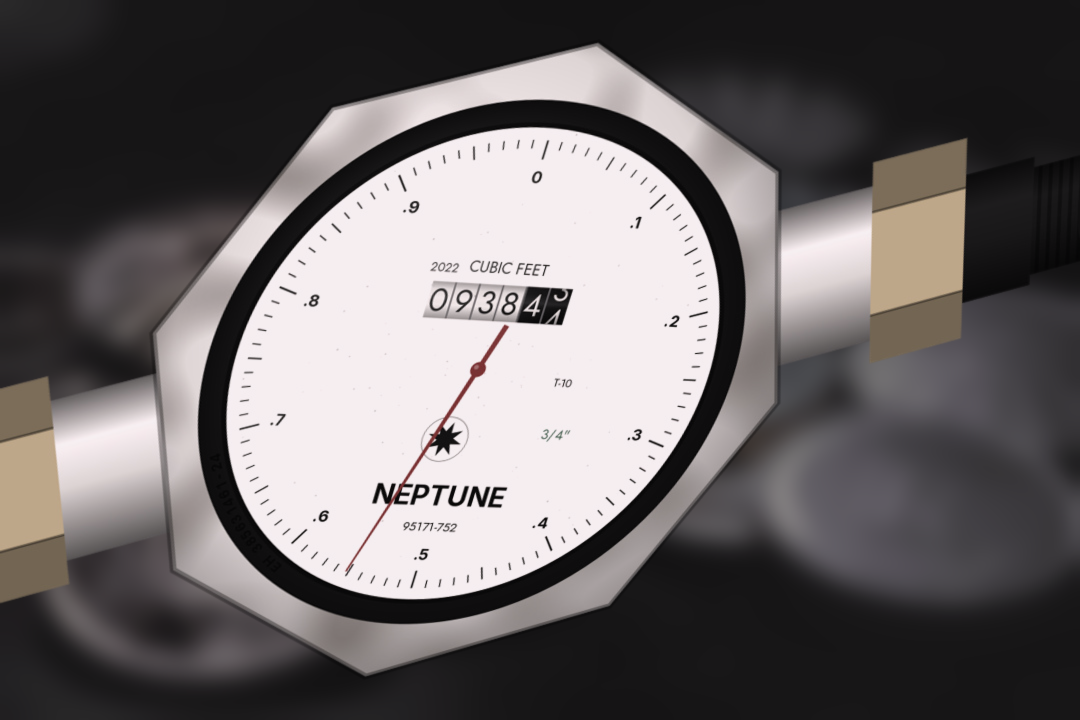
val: 93843.55 (ft³)
